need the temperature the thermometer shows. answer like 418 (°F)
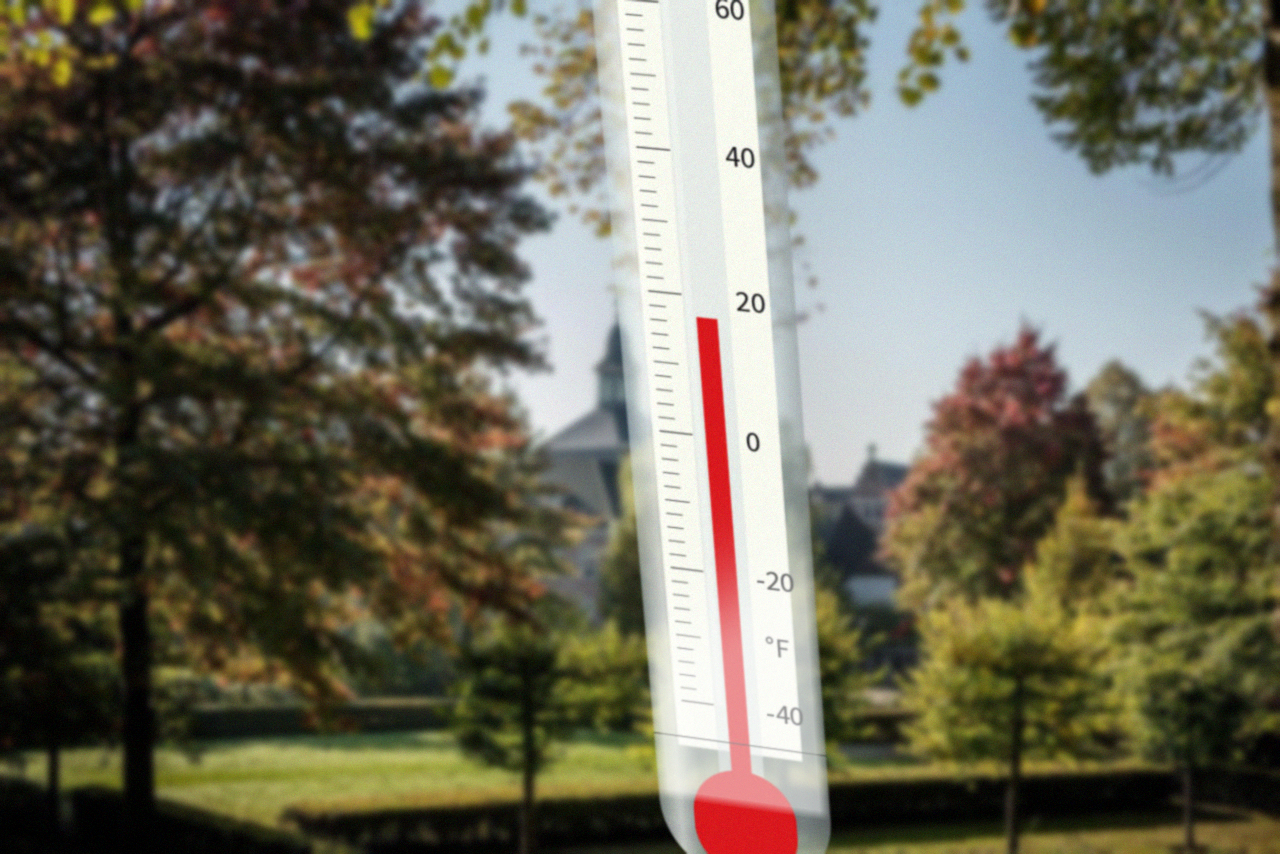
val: 17 (°F)
